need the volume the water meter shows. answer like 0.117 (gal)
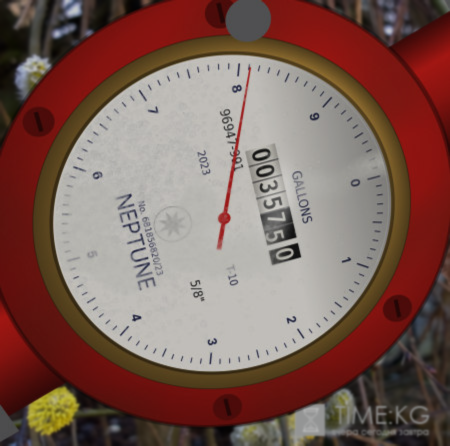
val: 35748.1 (gal)
